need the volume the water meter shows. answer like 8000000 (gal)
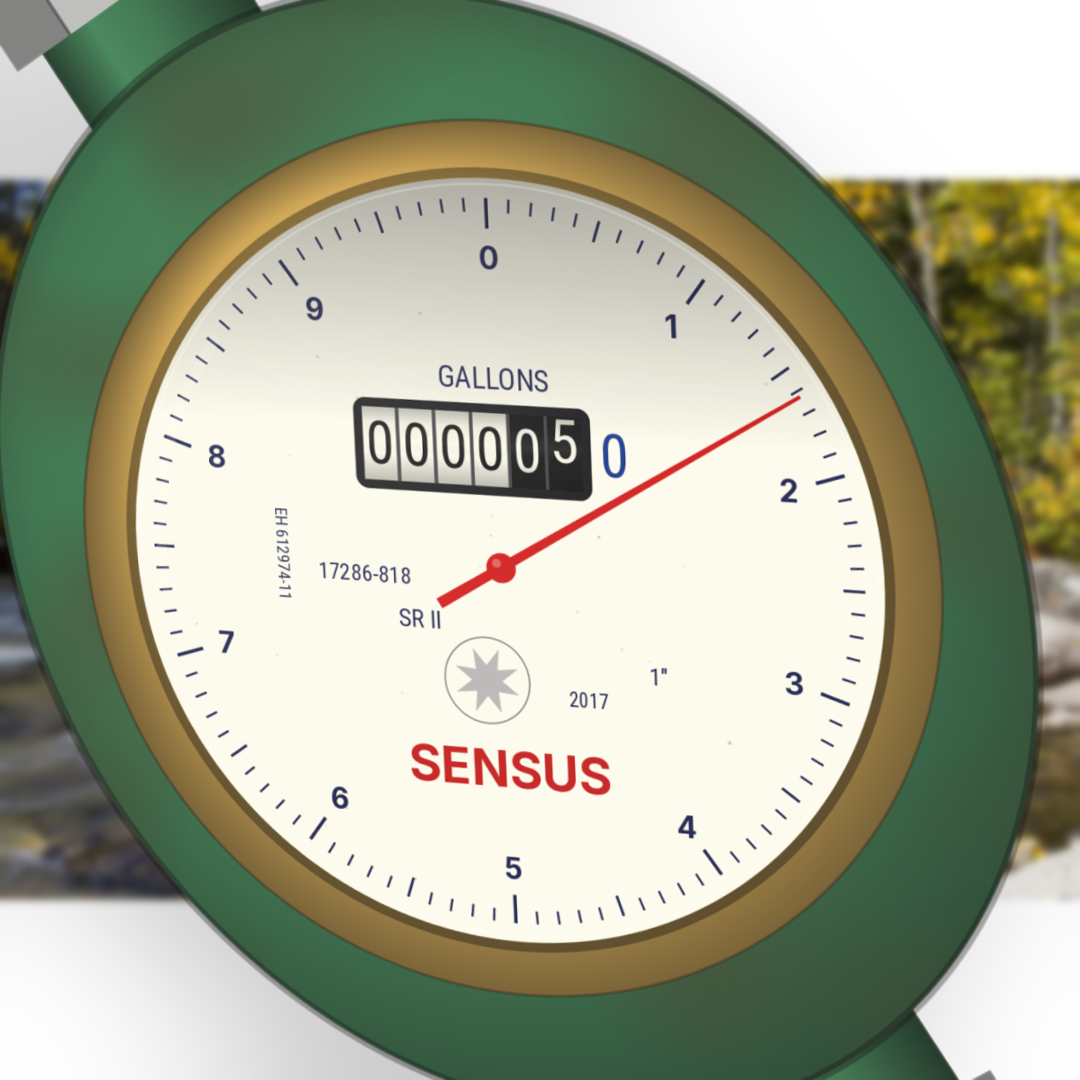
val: 51.6 (gal)
